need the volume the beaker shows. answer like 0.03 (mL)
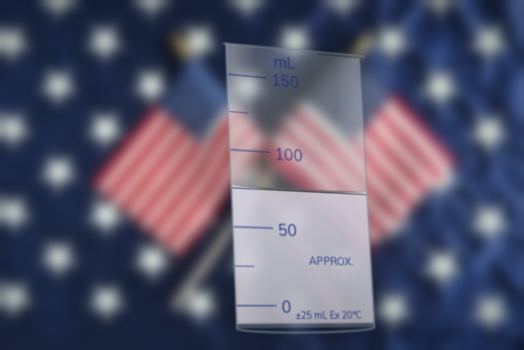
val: 75 (mL)
